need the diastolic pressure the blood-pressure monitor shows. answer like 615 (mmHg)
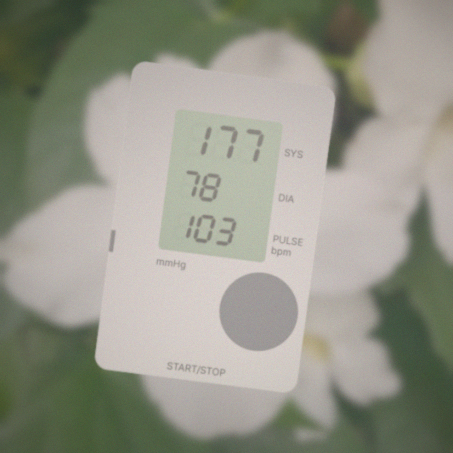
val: 78 (mmHg)
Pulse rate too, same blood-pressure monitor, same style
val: 103 (bpm)
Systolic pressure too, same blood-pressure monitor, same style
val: 177 (mmHg)
